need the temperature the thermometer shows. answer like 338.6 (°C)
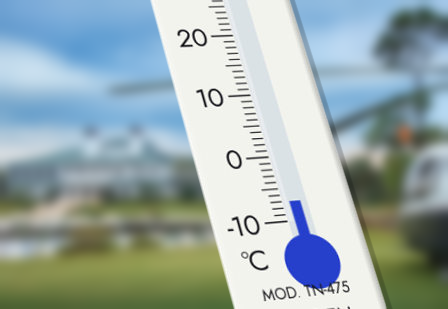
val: -7 (°C)
